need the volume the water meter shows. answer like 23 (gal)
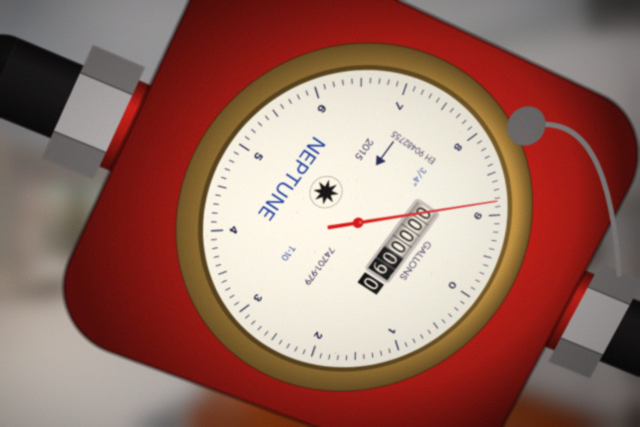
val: 88.8 (gal)
